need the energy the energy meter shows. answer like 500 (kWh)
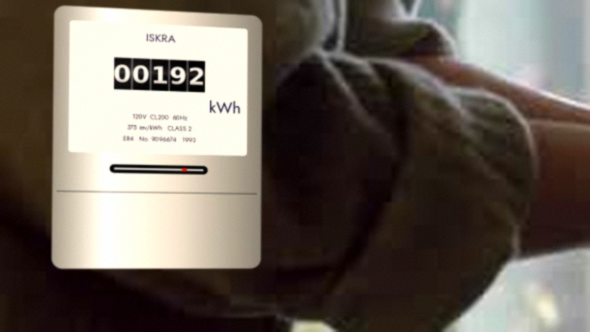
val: 192 (kWh)
